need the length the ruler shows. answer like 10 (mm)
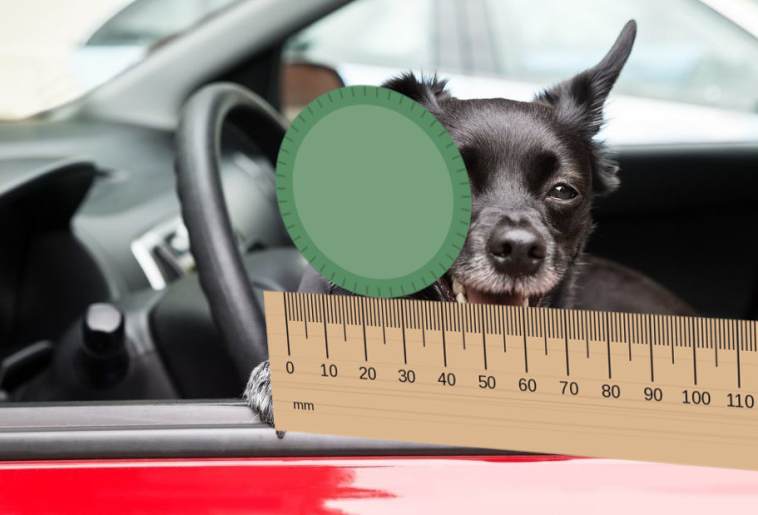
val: 49 (mm)
